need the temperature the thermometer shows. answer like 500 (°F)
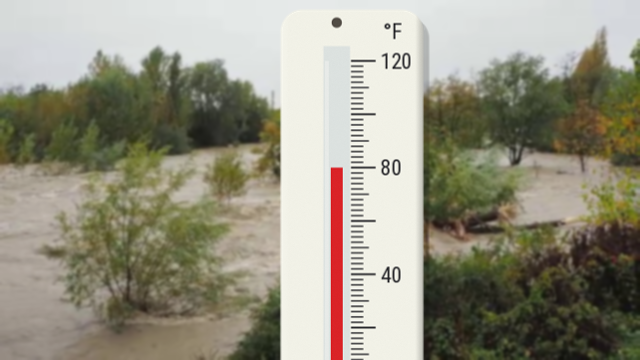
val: 80 (°F)
